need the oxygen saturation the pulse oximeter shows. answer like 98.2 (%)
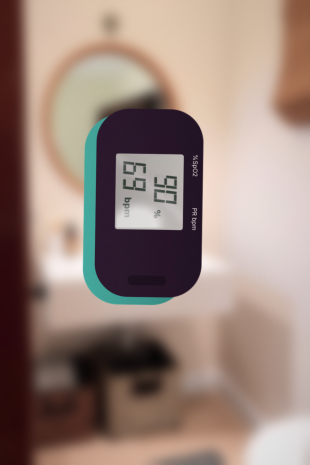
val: 90 (%)
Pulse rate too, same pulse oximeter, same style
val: 69 (bpm)
